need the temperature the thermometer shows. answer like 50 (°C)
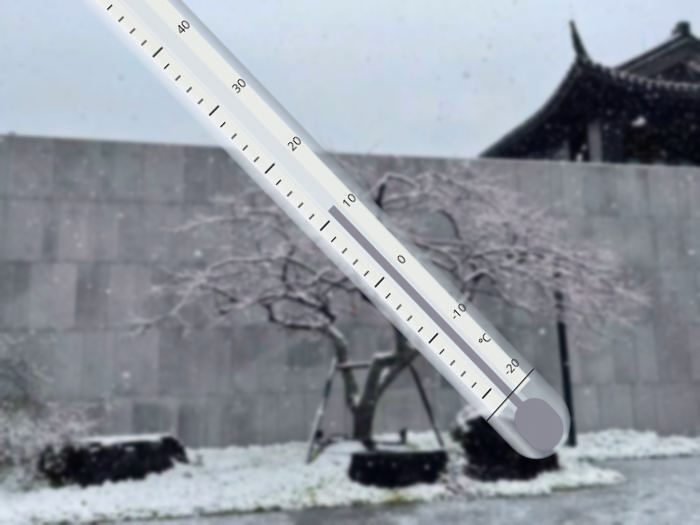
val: 11 (°C)
